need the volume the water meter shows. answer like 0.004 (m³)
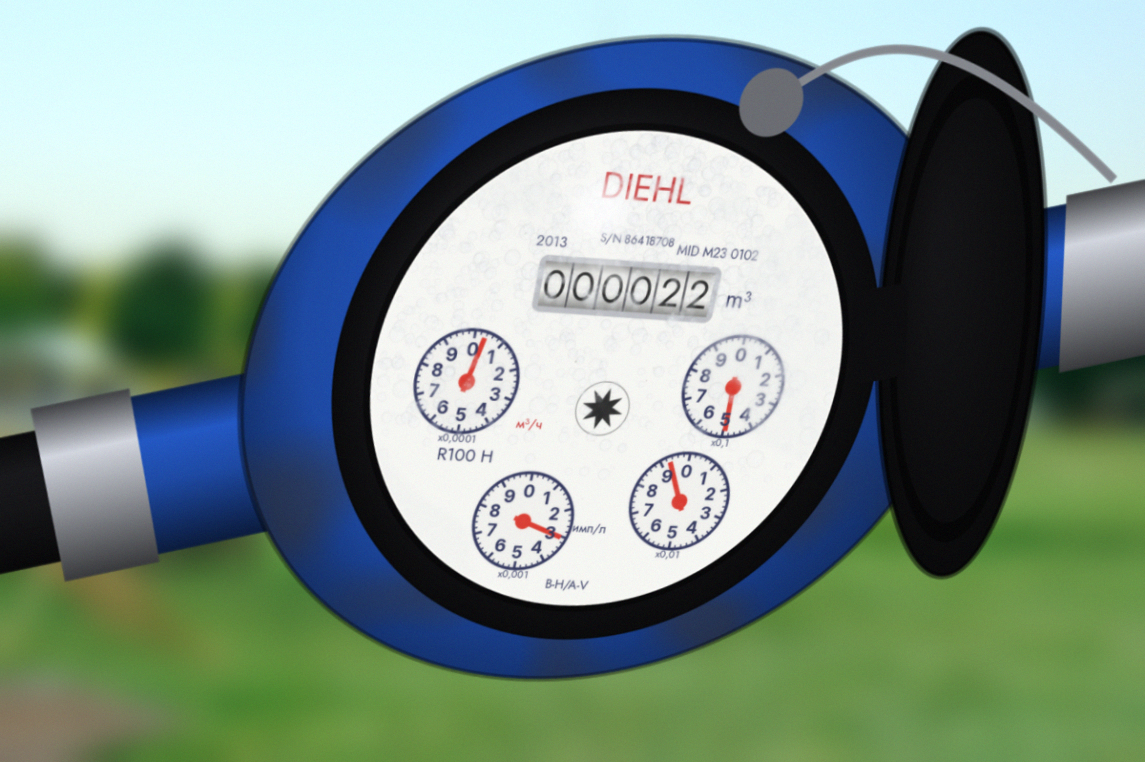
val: 22.4930 (m³)
